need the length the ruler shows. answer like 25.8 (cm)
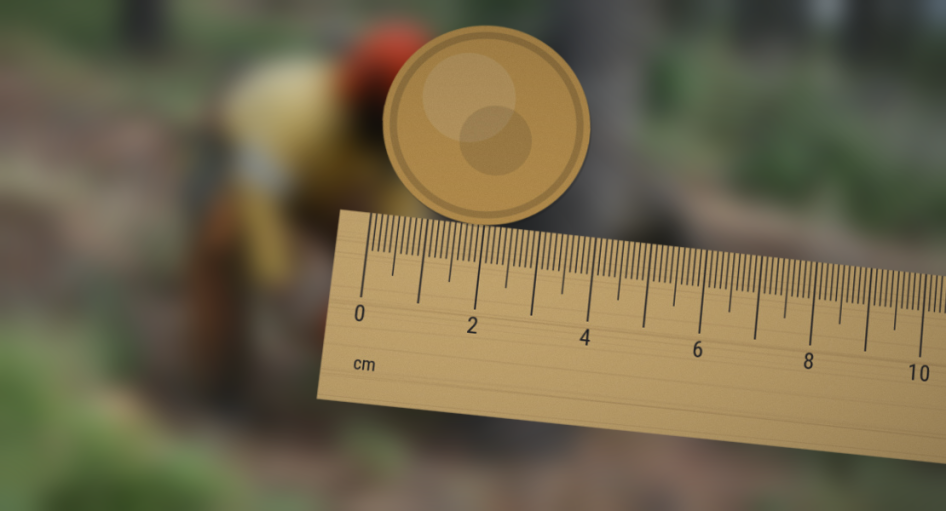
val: 3.7 (cm)
